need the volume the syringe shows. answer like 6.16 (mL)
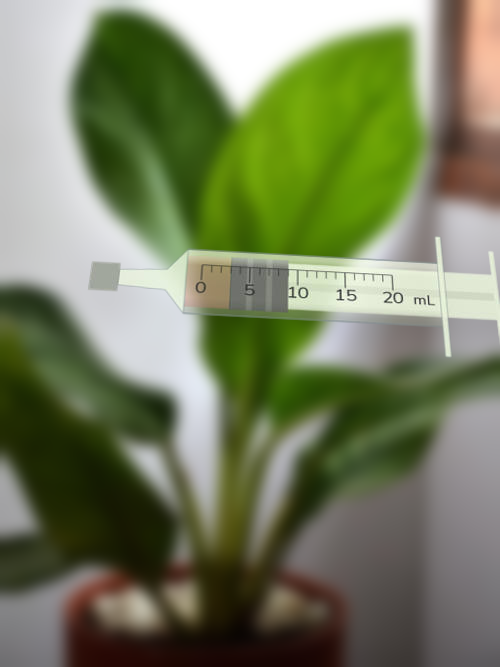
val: 3 (mL)
